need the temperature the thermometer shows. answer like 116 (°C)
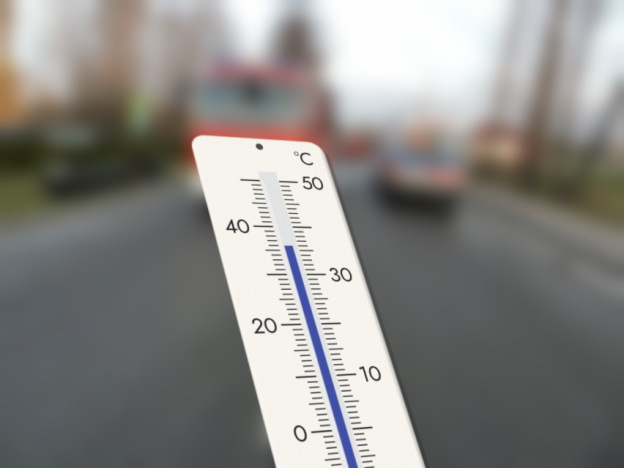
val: 36 (°C)
